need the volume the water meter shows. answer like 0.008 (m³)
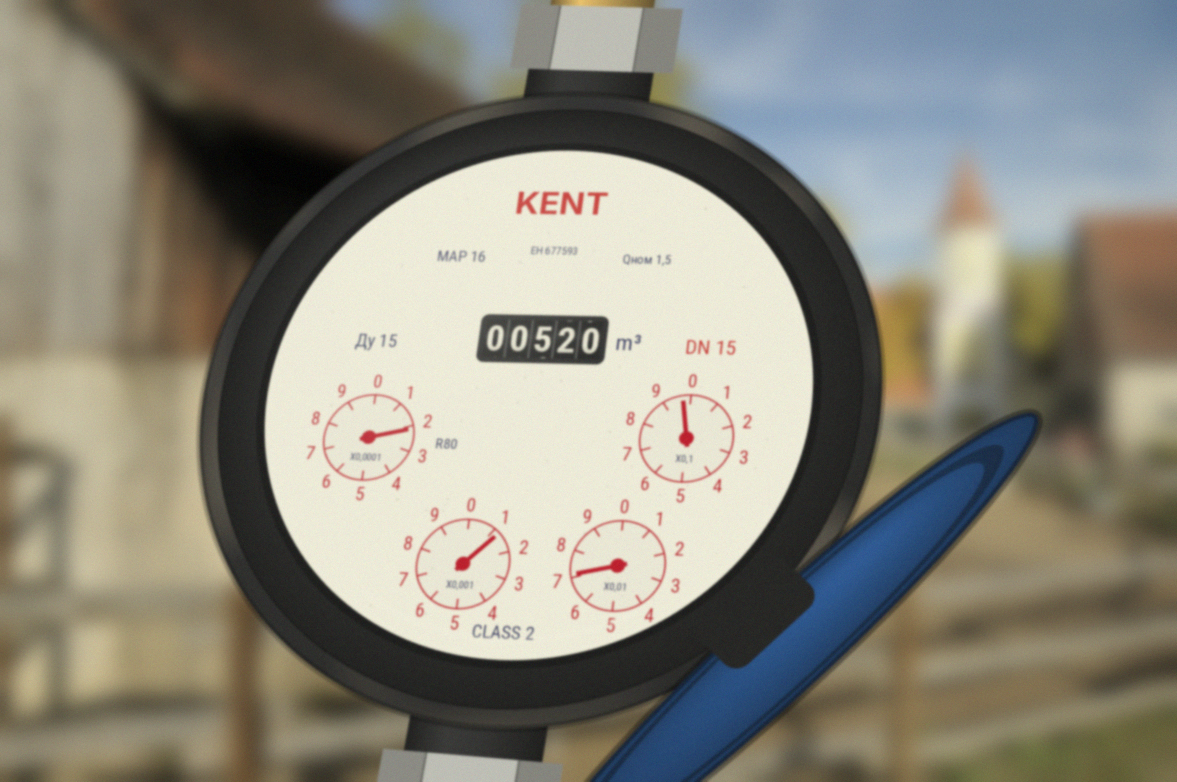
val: 519.9712 (m³)
